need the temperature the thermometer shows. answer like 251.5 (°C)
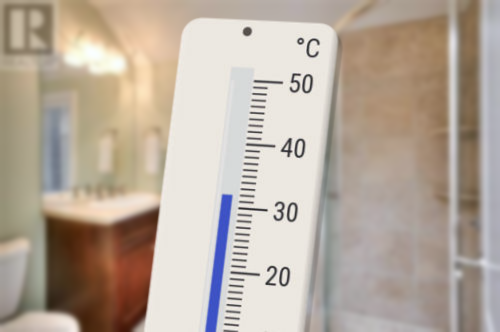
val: 32 (°C)
